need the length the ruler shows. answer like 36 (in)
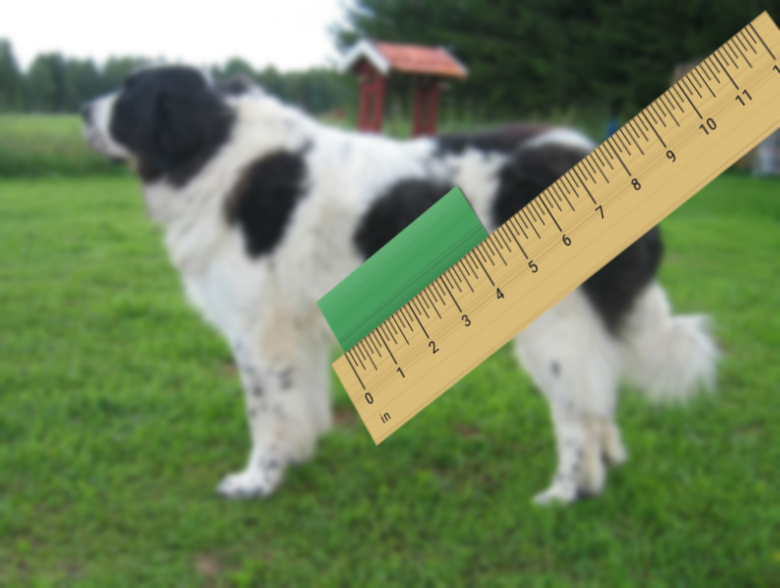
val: 4.5 (in)
